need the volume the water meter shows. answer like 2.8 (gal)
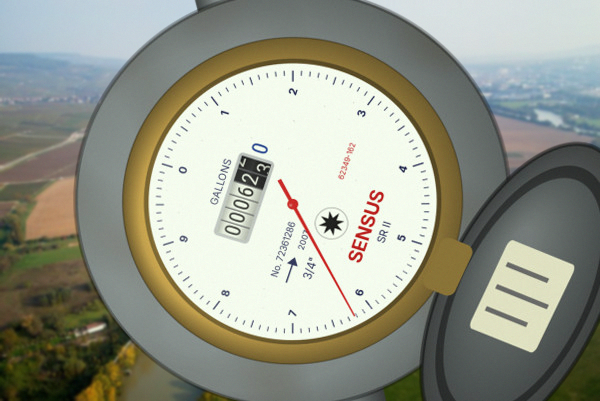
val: 6226.2 (gal)
